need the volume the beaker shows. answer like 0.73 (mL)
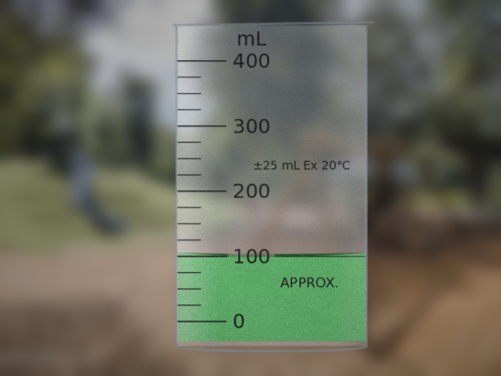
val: 100 (mL)
